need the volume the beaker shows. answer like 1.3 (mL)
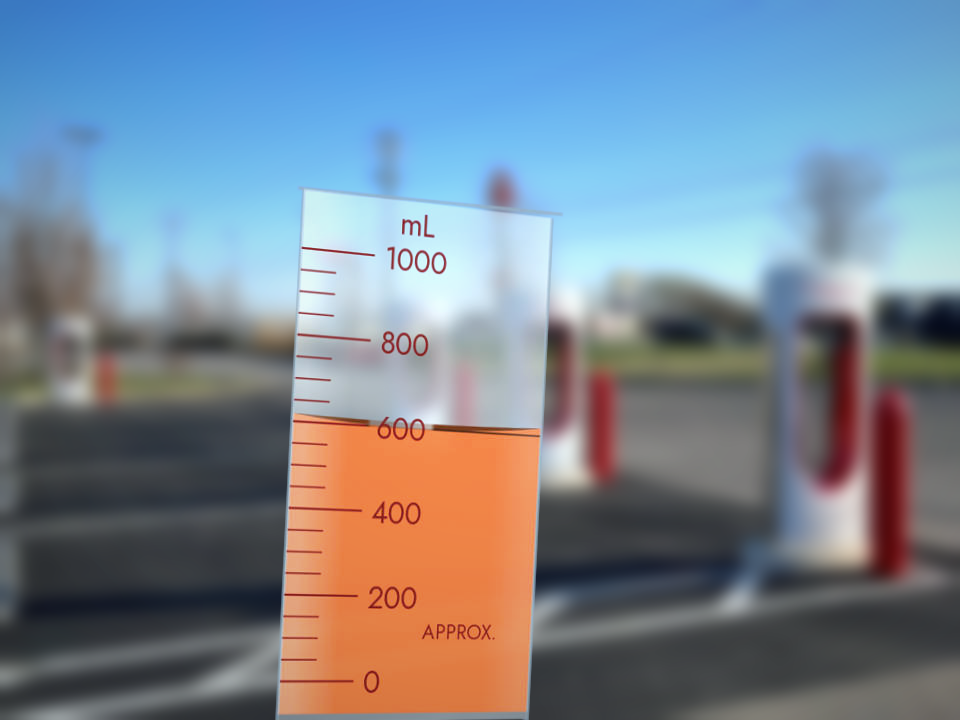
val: 600 (mL)
